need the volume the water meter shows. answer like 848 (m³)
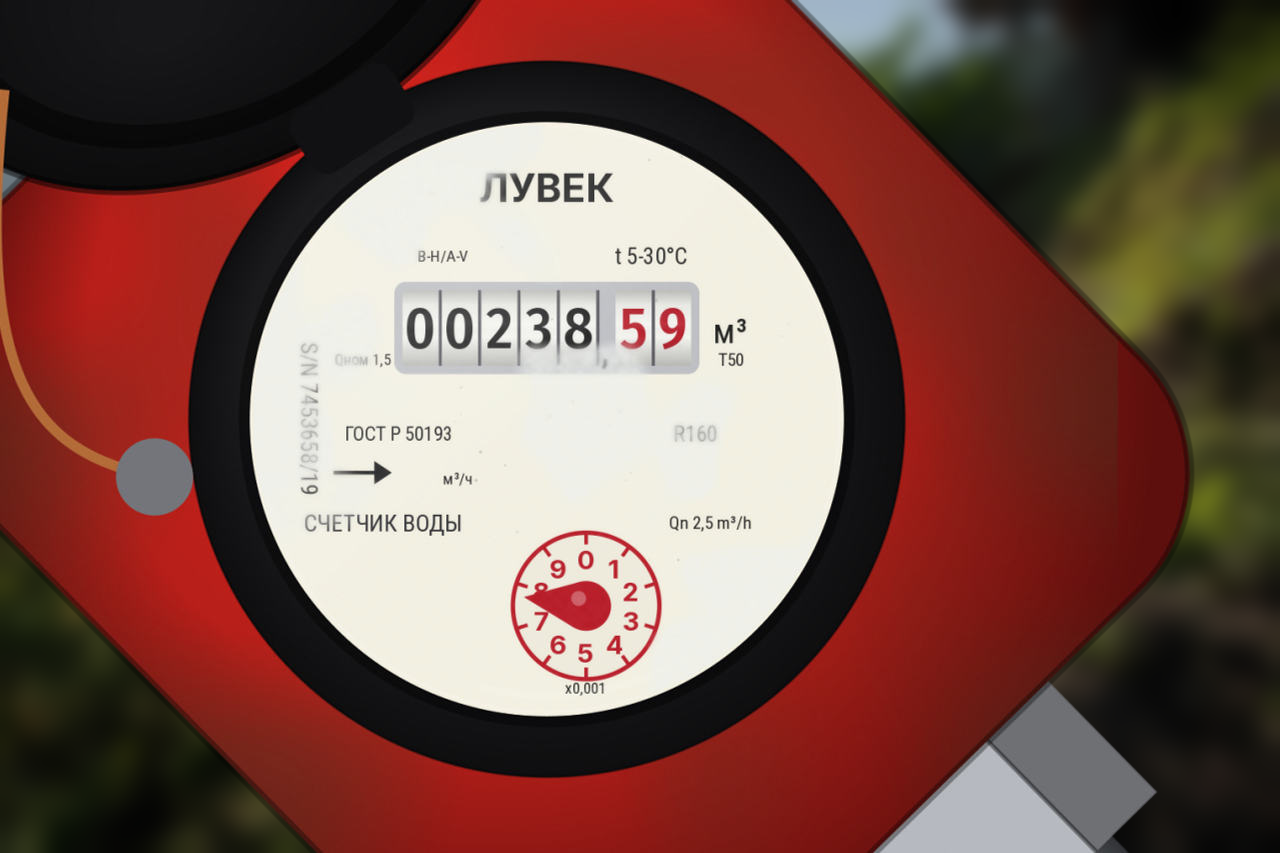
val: 238.597 (m³)
